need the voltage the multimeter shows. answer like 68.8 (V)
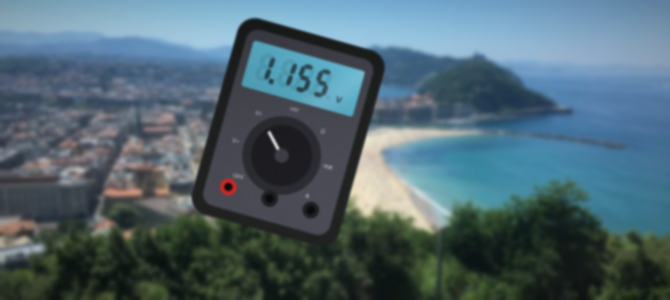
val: 1.155 (V)
